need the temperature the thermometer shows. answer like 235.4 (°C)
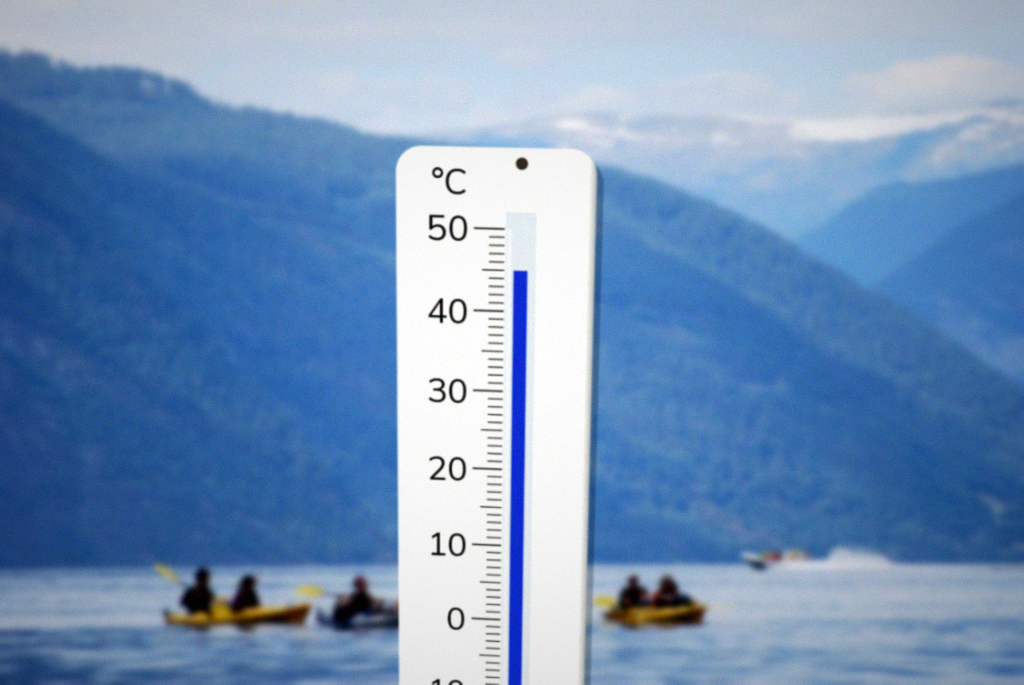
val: 45 (°C)
